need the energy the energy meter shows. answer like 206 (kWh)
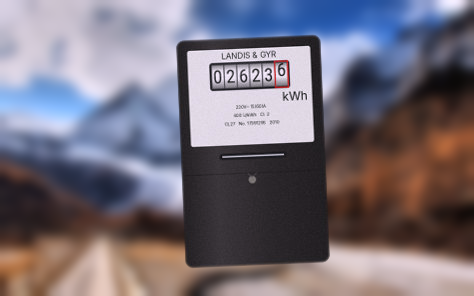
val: 2623.6 (kWh)
